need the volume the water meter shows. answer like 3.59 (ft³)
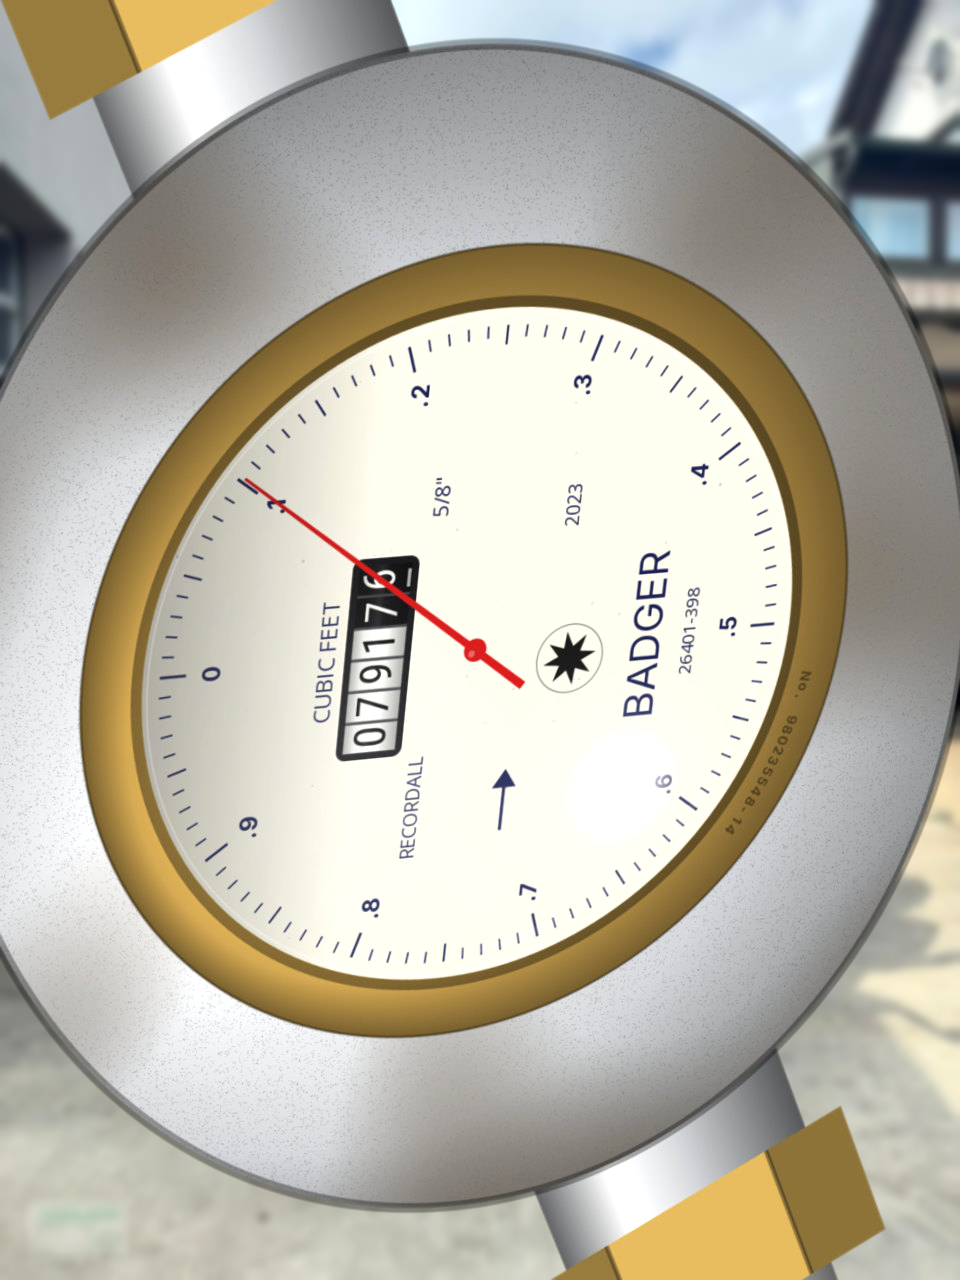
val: 79176.10 (ft³)
